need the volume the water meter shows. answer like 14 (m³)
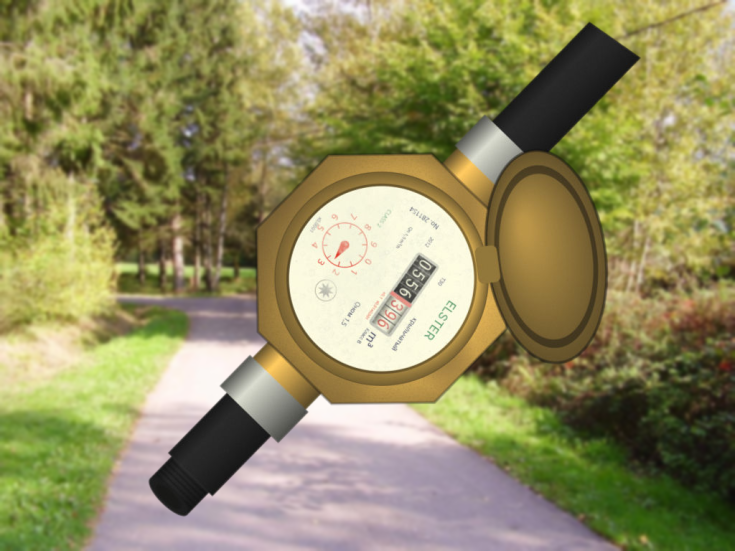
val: 556.3962 (m³)
